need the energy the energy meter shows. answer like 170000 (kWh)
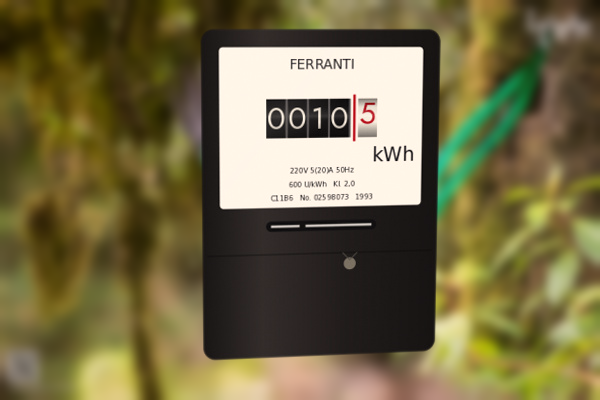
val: 10.5 (kWh)
